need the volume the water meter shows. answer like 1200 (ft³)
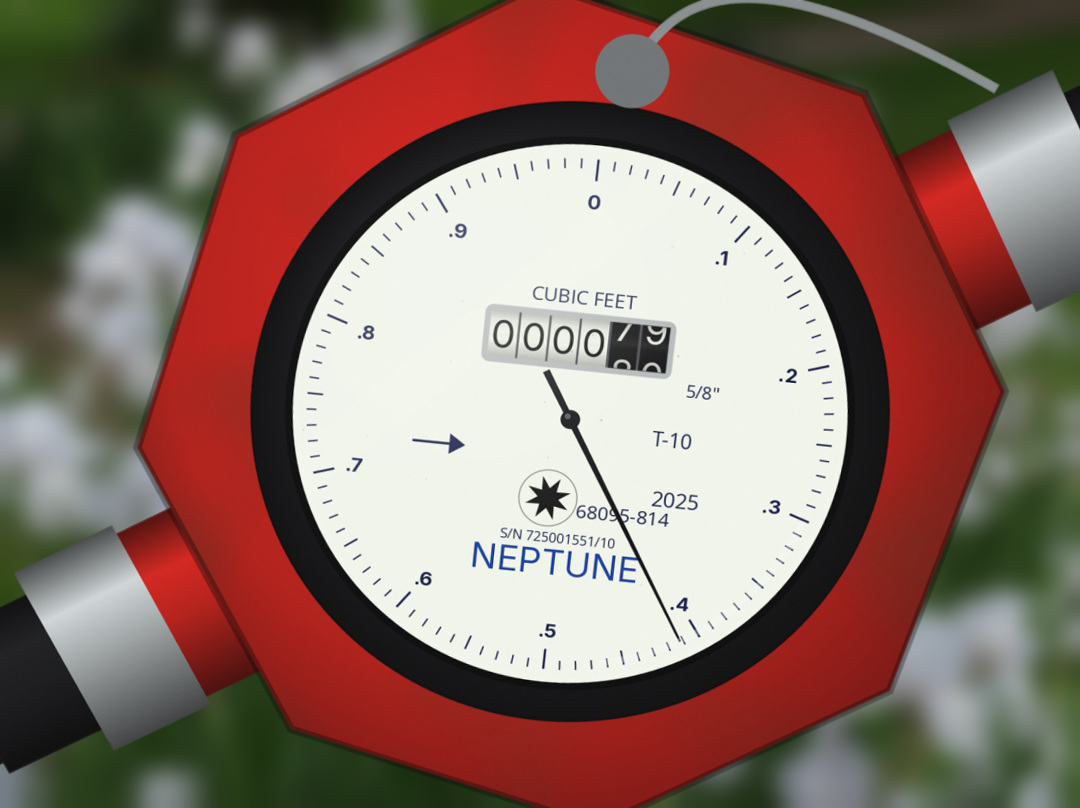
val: 79.41 (ft³)
